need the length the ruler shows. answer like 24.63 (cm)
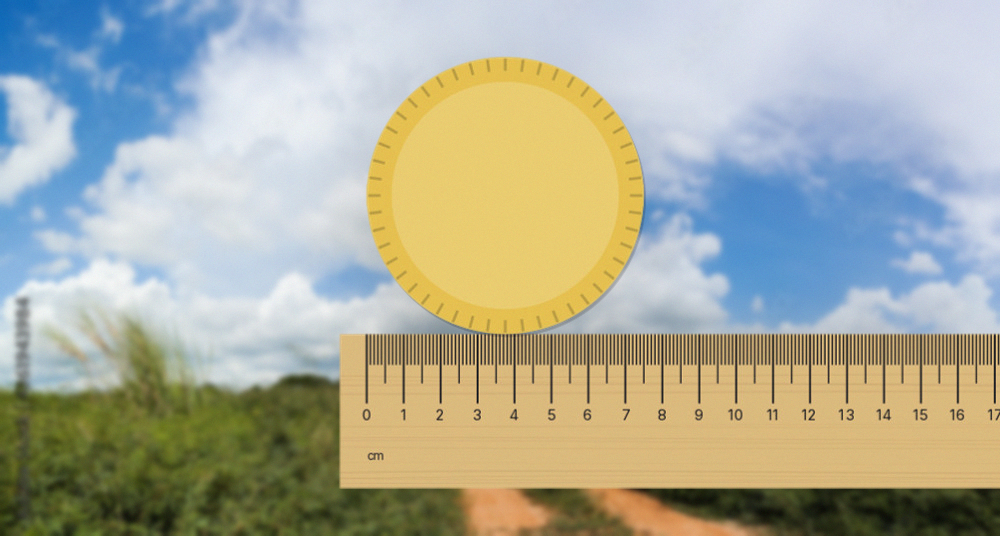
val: 7.5 (cm)
